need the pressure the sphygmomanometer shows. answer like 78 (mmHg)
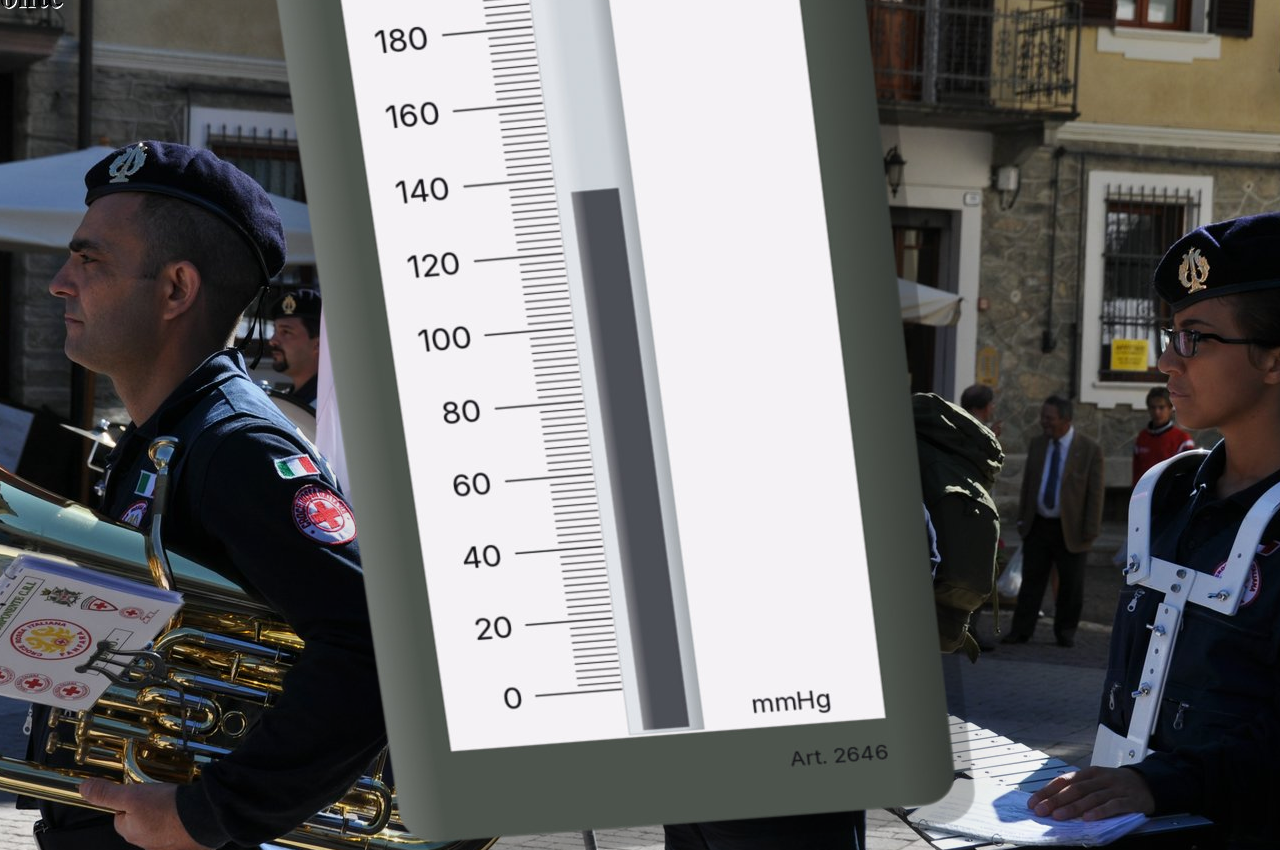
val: 136 (mmHg)
